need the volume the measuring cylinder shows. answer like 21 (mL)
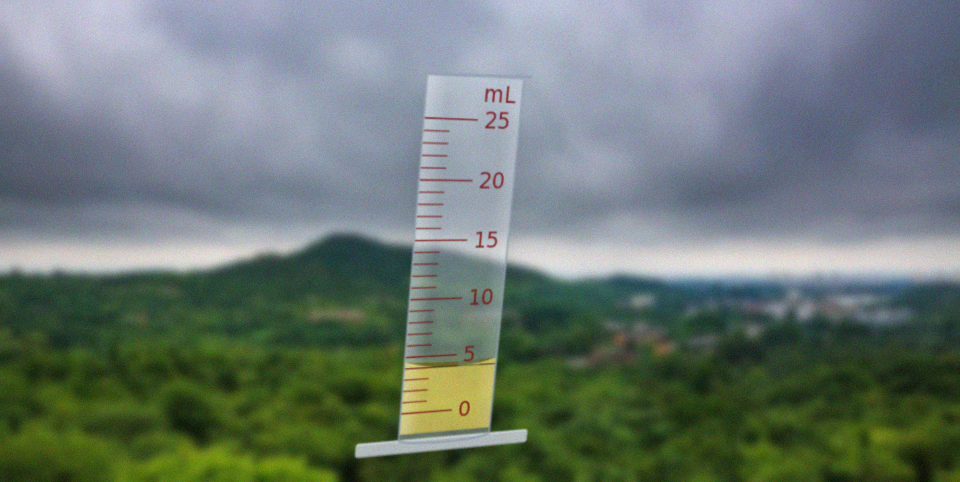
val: 4 (mL)
